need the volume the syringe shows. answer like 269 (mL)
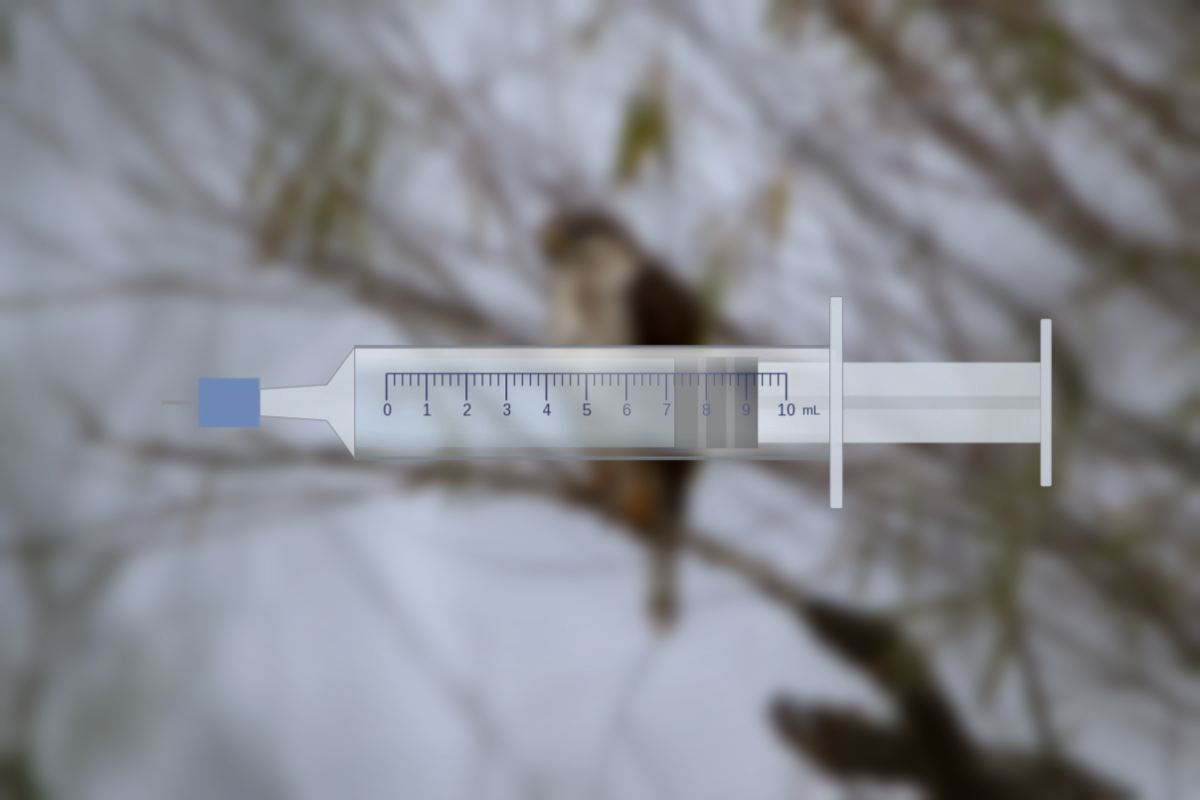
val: 7.2 (mL)
